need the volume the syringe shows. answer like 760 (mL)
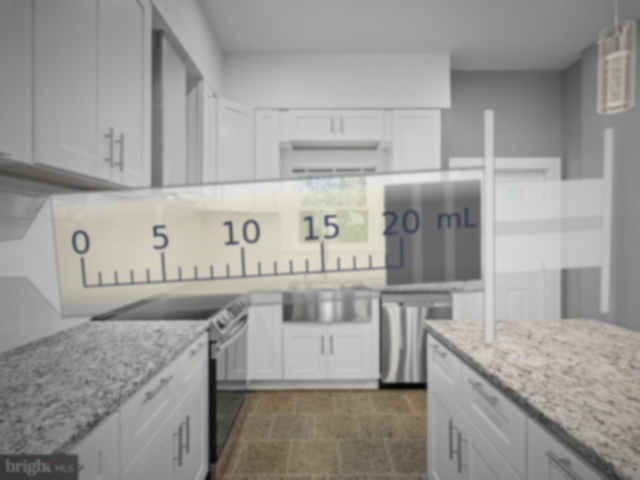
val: 19 (mL)
